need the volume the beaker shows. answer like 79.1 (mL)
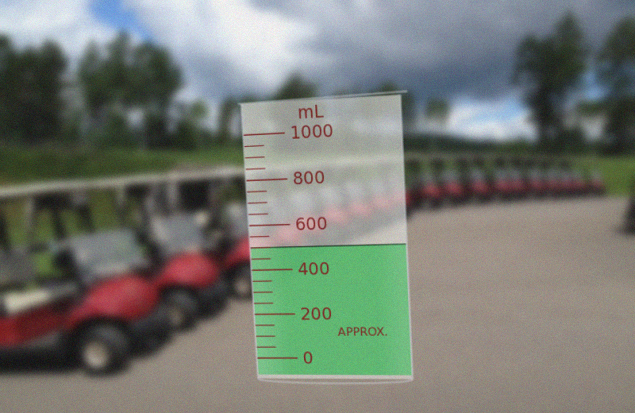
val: 500 (mL)
